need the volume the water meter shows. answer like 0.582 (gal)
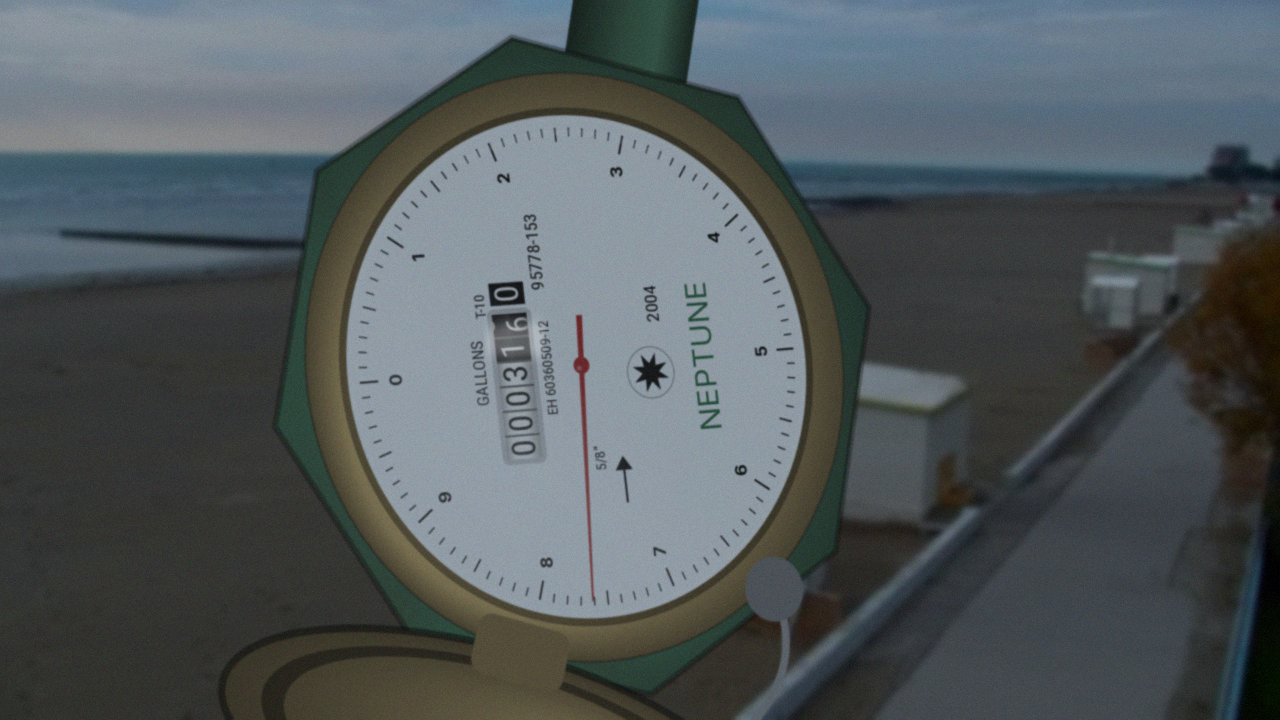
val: 3157.6 (gal)
